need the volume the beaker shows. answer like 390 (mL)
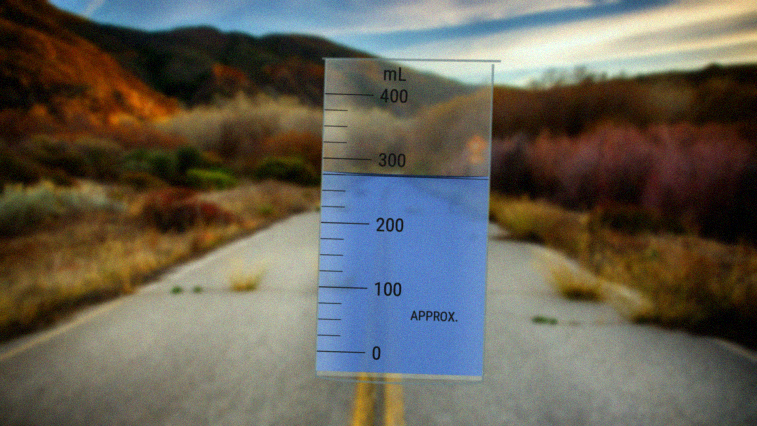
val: 275 (mL)
